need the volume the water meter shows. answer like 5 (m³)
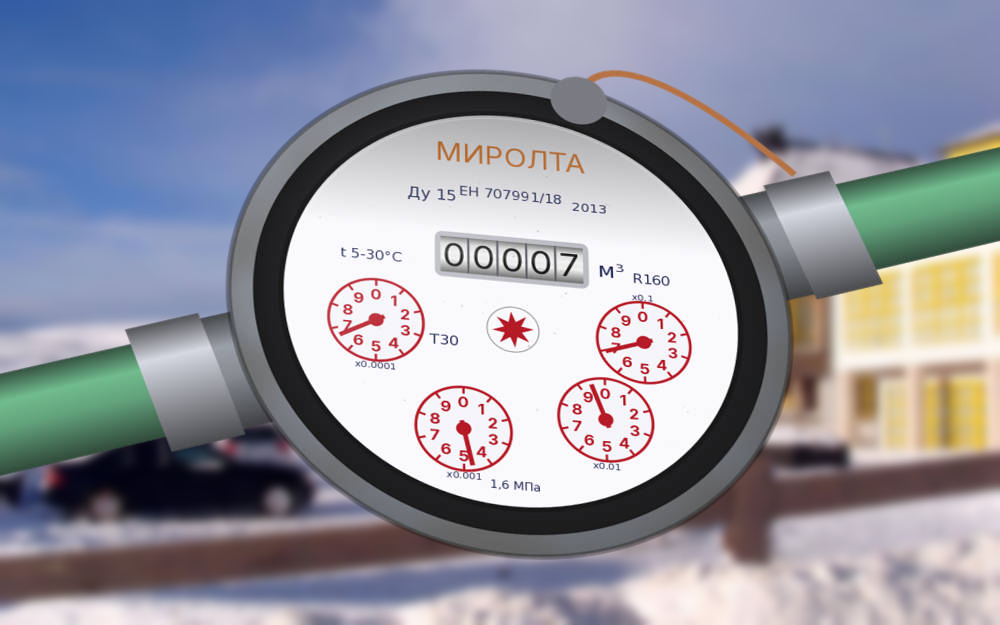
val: 7.6946 (m³)
